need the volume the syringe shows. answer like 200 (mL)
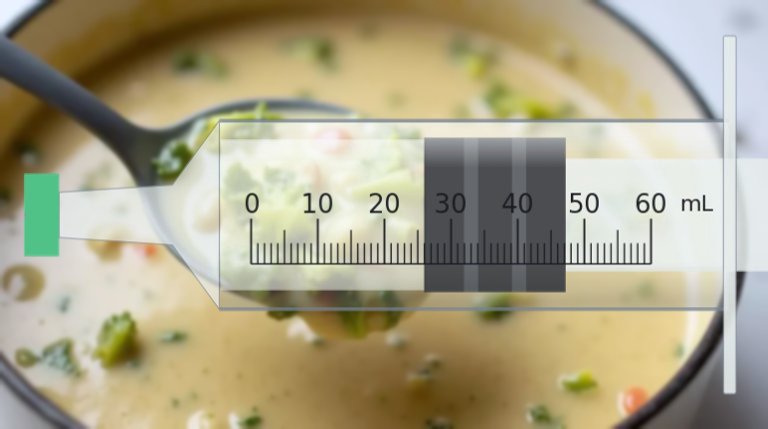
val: 26 (mL)
